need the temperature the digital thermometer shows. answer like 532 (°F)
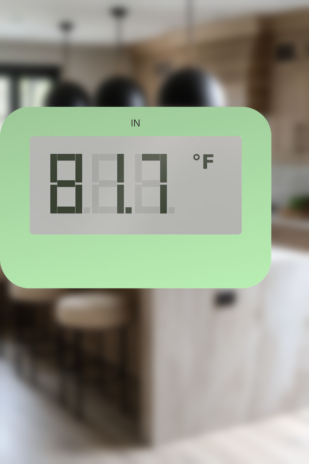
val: 81.7 (°F)
